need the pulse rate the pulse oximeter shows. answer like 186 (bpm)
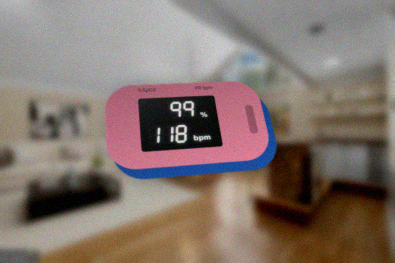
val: 118 (bpm)
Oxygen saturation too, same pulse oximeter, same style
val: 99 (%)
